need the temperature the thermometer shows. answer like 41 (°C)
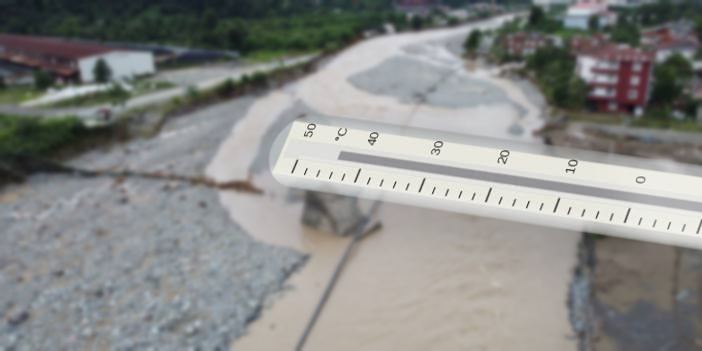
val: 44 (°C)
